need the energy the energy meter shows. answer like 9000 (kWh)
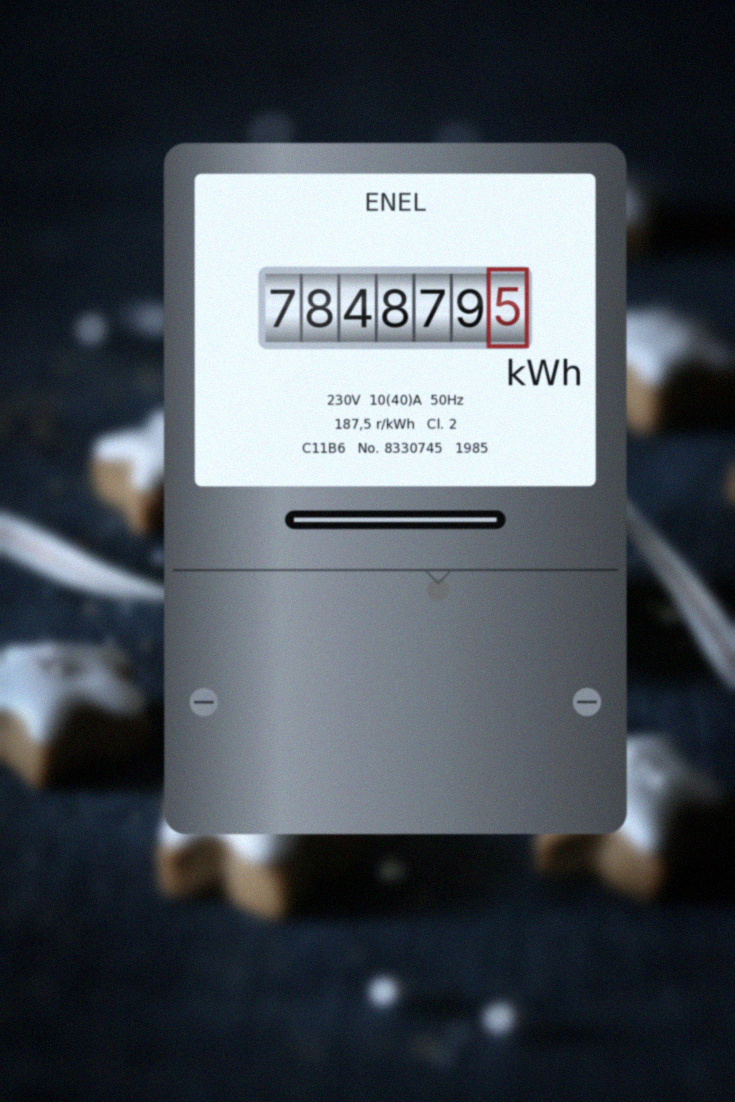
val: 784879.5 (kWh)
